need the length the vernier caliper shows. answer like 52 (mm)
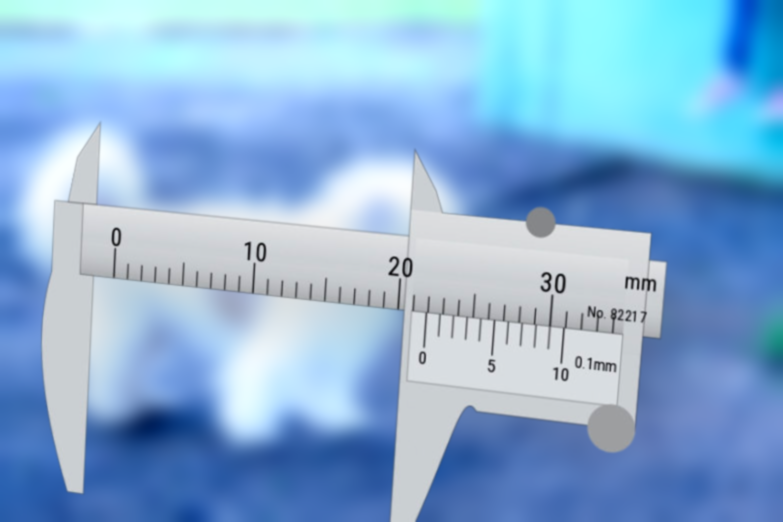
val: 21.9 (mm)
